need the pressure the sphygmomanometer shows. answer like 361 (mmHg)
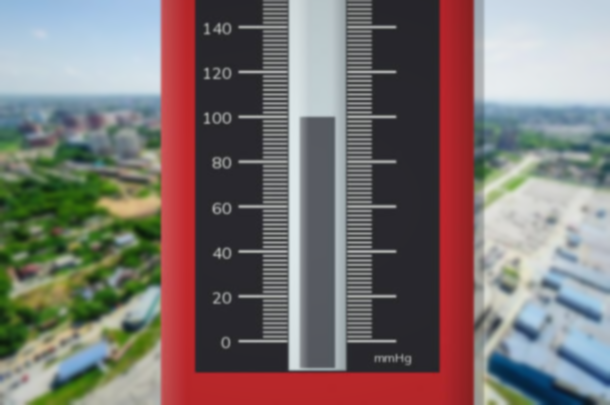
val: 100 (mmHg)
